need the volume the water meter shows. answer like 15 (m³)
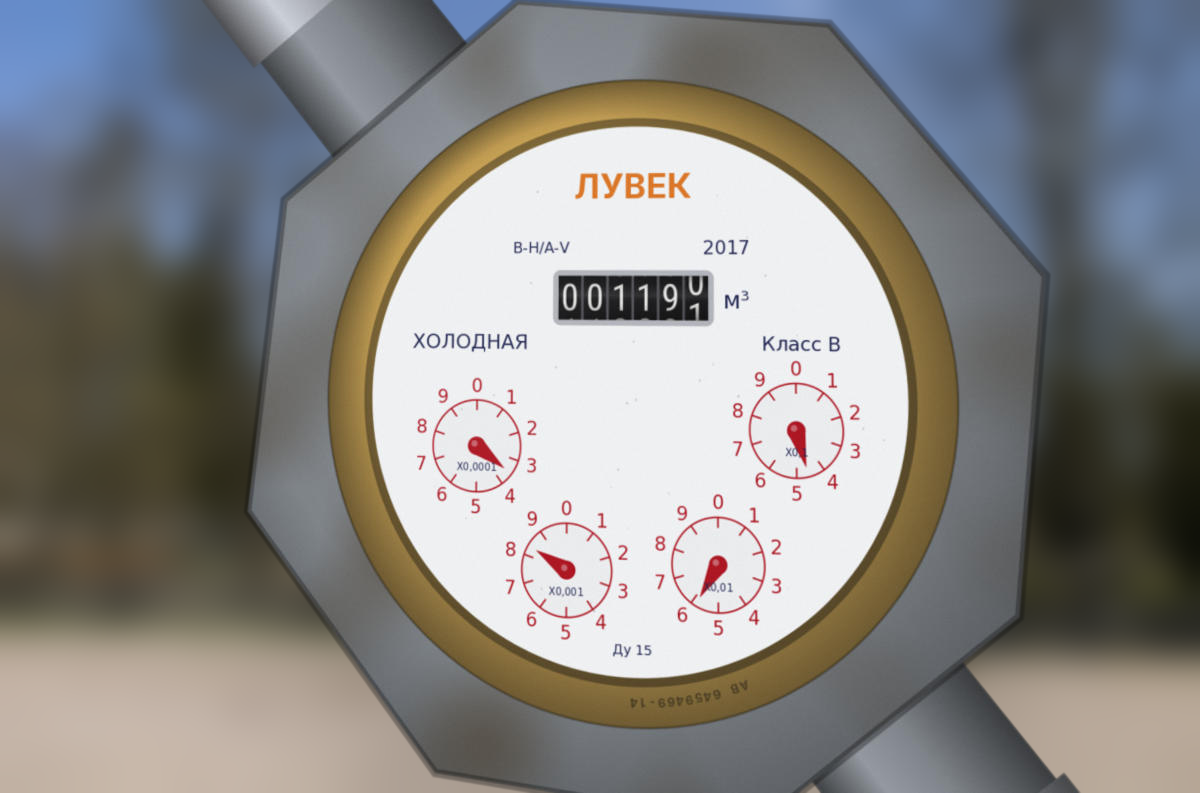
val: 1190.4583 (m³)
